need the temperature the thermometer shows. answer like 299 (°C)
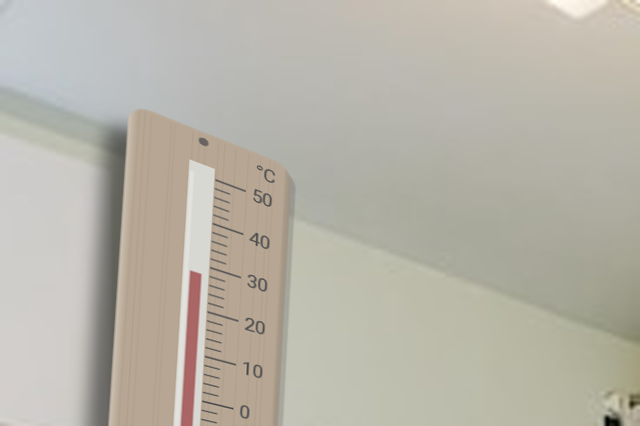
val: 28 (°C)
